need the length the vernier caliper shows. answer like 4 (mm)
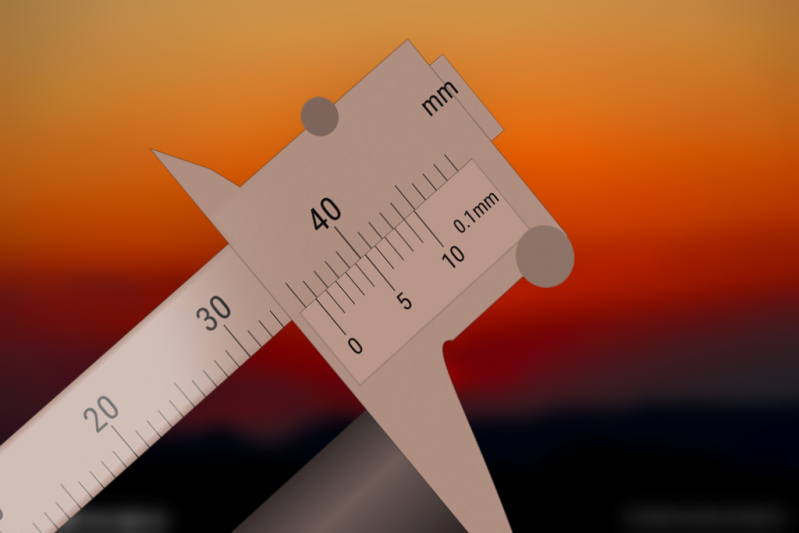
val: 35.9 (mm)
